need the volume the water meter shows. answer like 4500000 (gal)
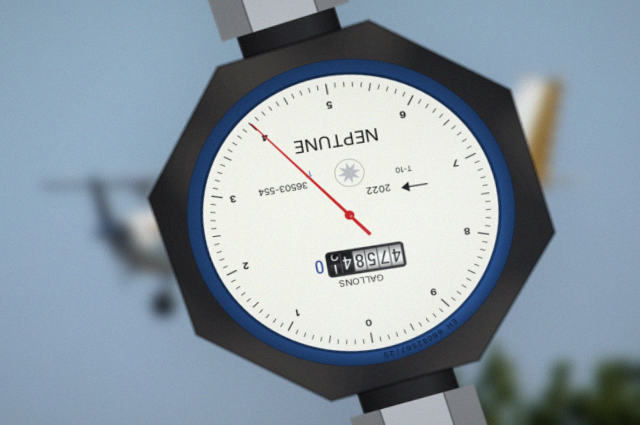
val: 4758414.0 (gal)
